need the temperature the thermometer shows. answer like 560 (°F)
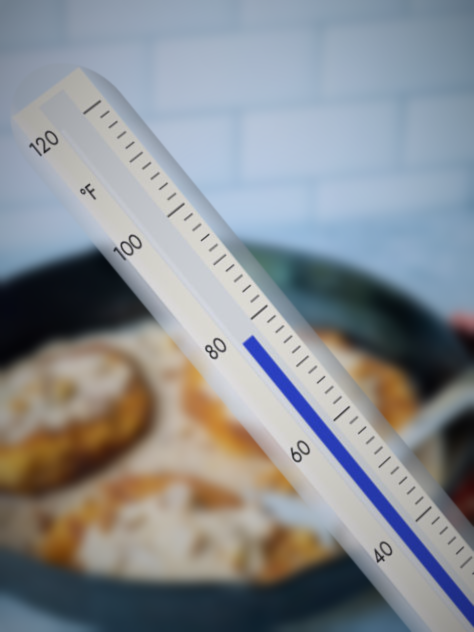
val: 78 (°F)
